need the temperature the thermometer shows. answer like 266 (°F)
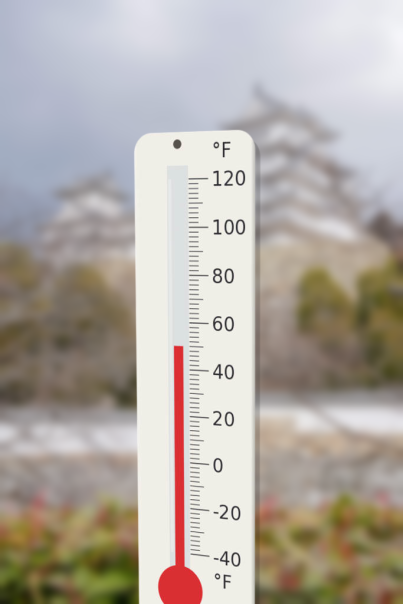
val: 50 (°F)
